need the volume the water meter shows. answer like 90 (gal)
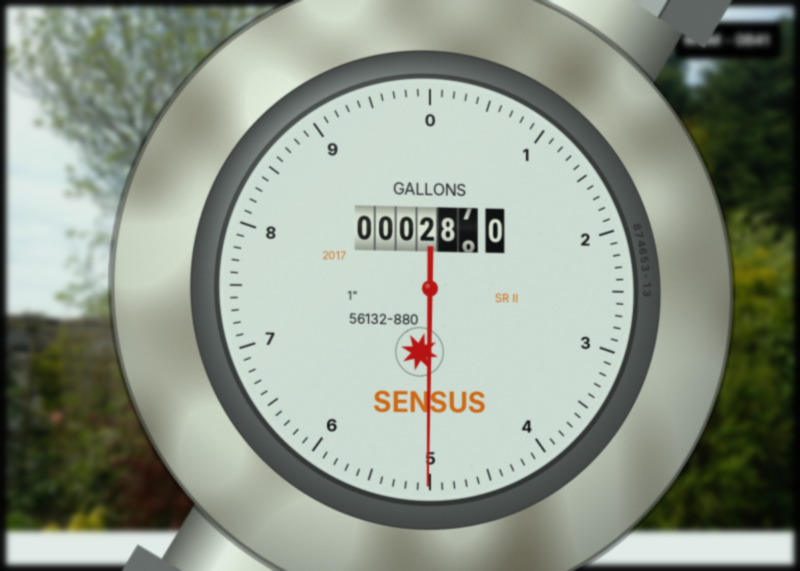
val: 2875.0 (gal)
